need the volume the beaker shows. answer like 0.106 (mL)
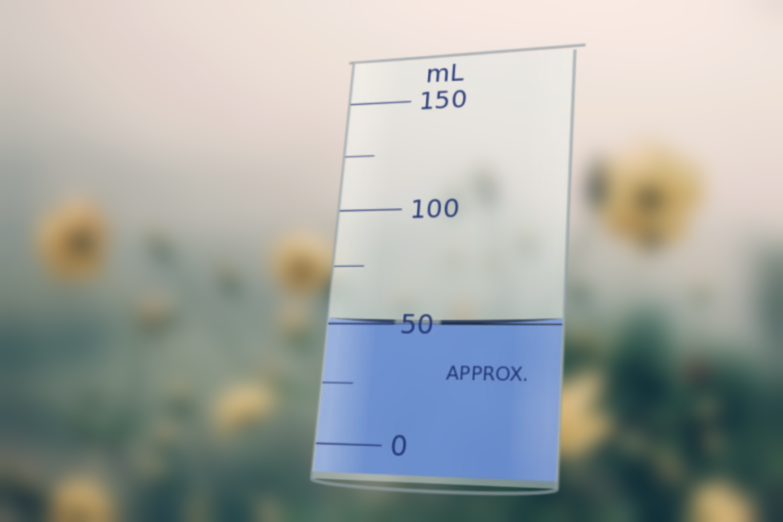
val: 50 (mL)
